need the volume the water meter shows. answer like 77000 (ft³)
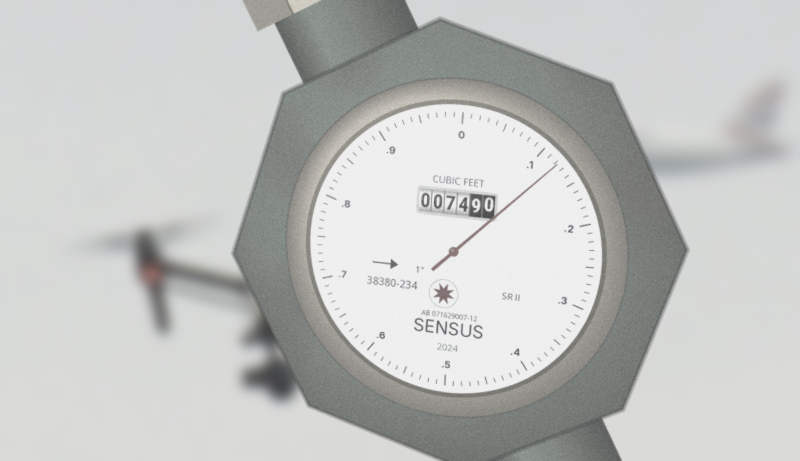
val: 7490.12 (ft³)
